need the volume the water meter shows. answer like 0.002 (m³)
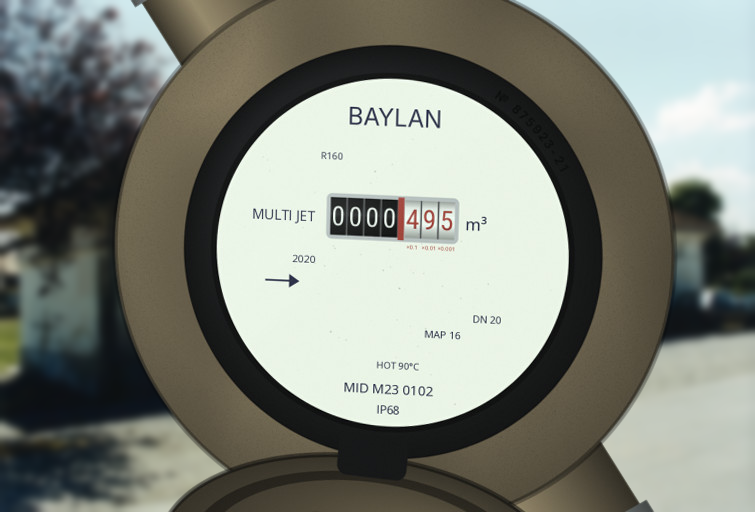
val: 0.495 (m³)
